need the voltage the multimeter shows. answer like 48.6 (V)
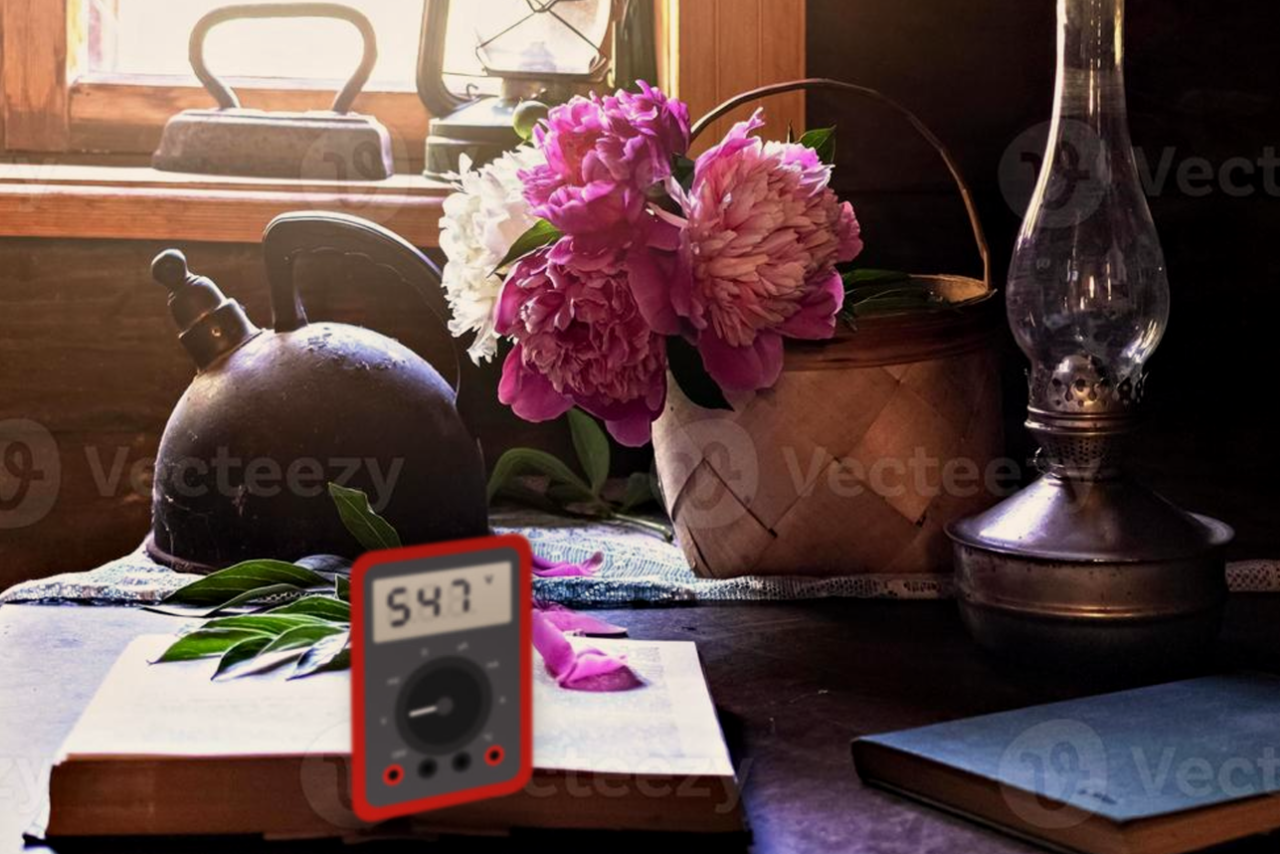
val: 547 (V)
